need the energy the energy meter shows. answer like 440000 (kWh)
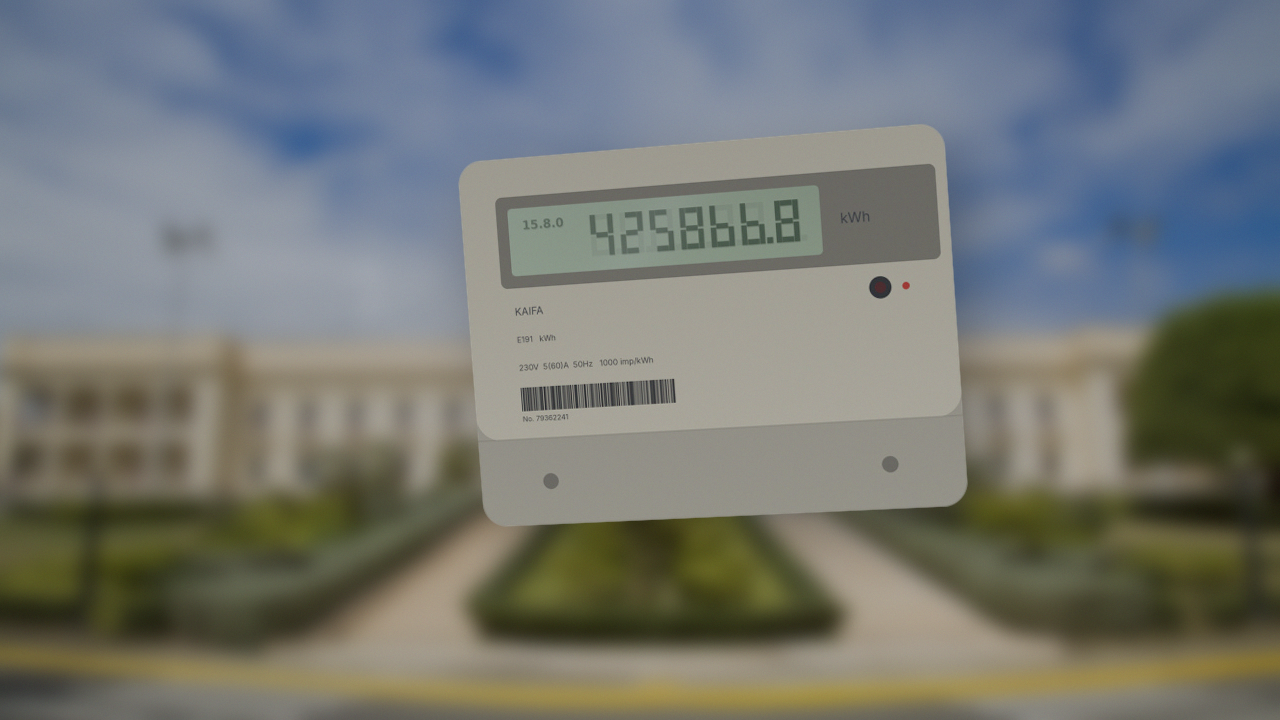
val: 425866.8 (kWh)
